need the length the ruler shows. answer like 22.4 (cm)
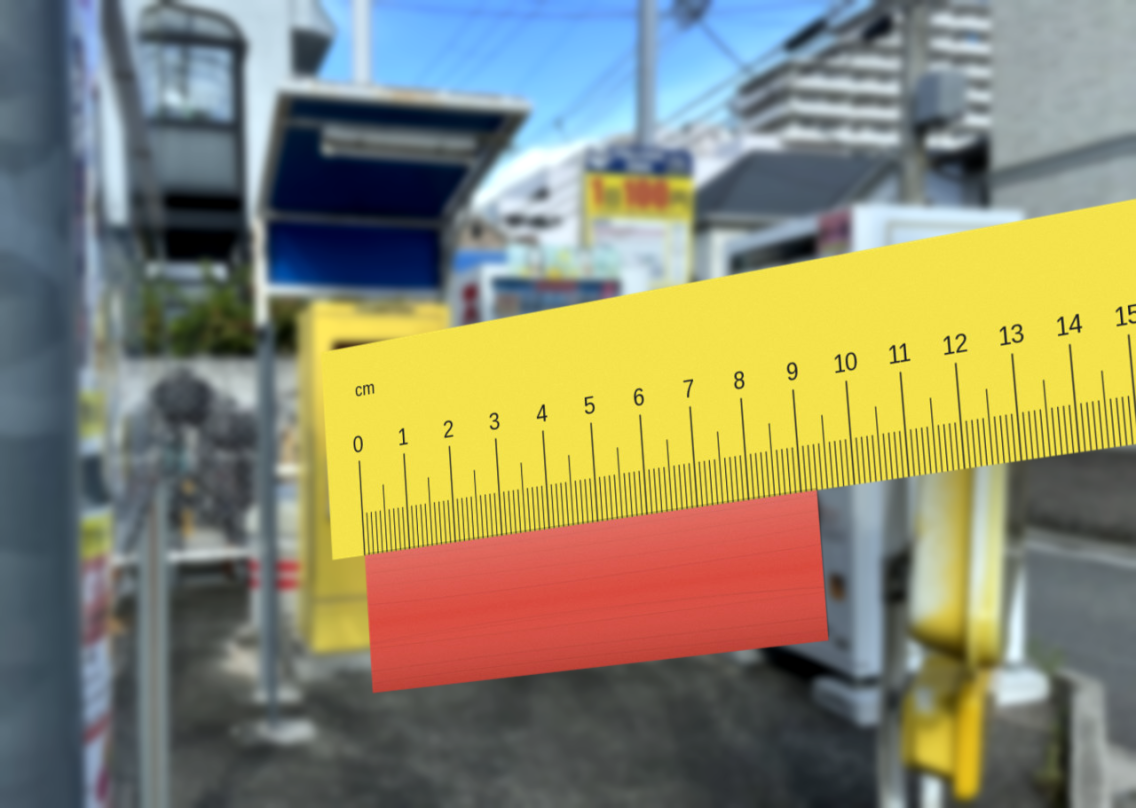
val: 9.3 (cm)
